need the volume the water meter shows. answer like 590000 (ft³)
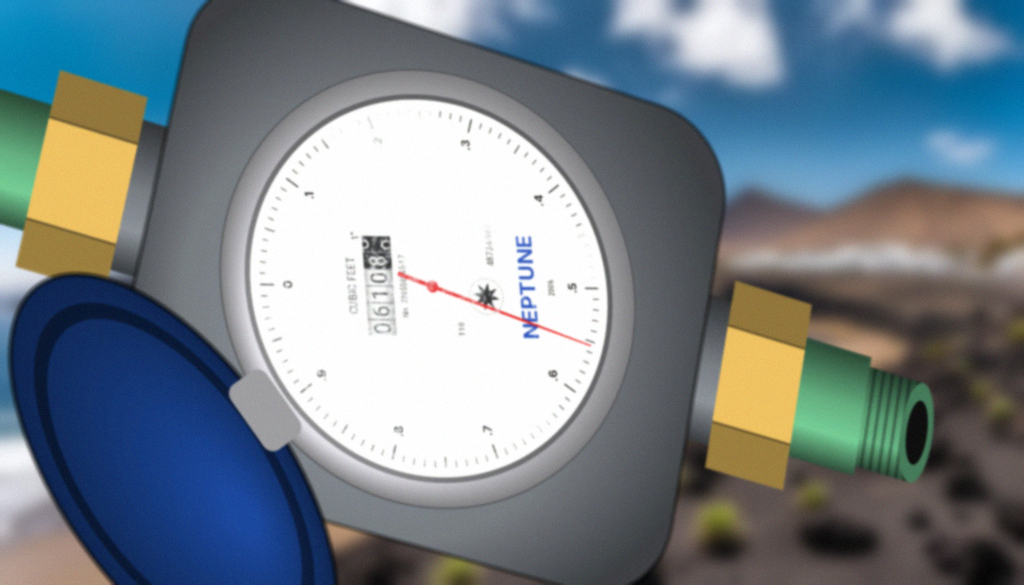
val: 61088.55 (ft³)
